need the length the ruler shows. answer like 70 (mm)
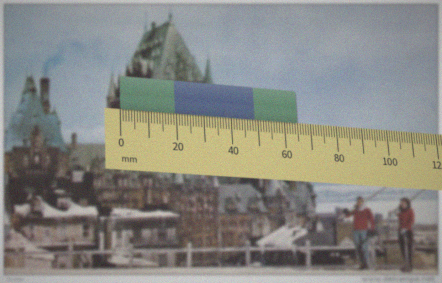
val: 65 (mm)
